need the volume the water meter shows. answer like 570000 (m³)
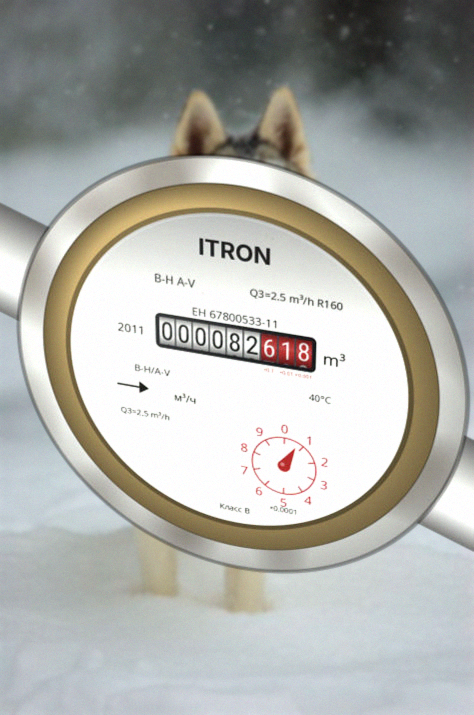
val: 82.6180 (m³)
